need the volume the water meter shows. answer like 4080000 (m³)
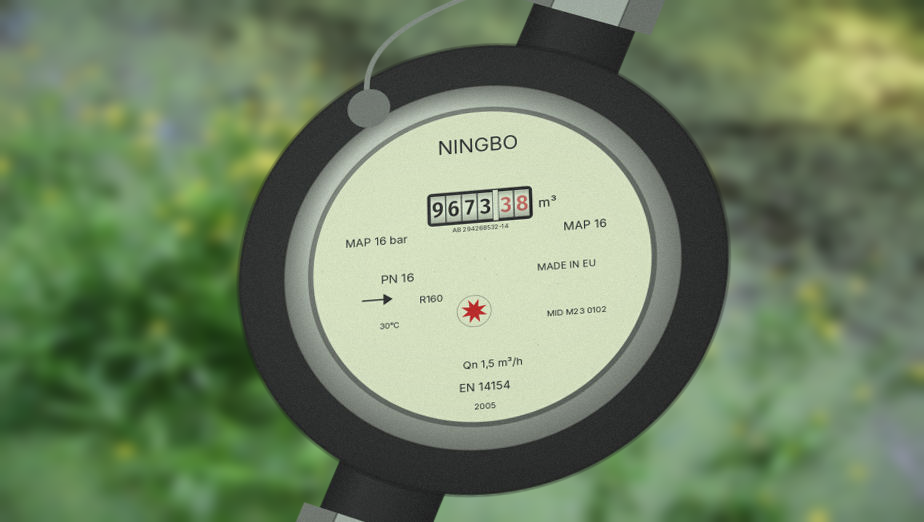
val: 9673.38 (m³)
